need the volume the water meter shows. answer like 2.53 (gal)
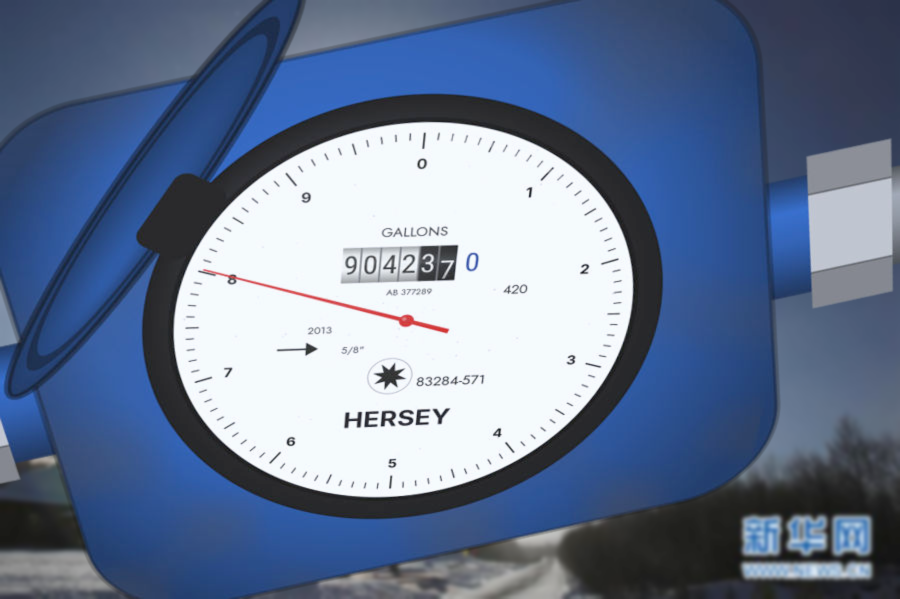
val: 9042368.0 (gal)
